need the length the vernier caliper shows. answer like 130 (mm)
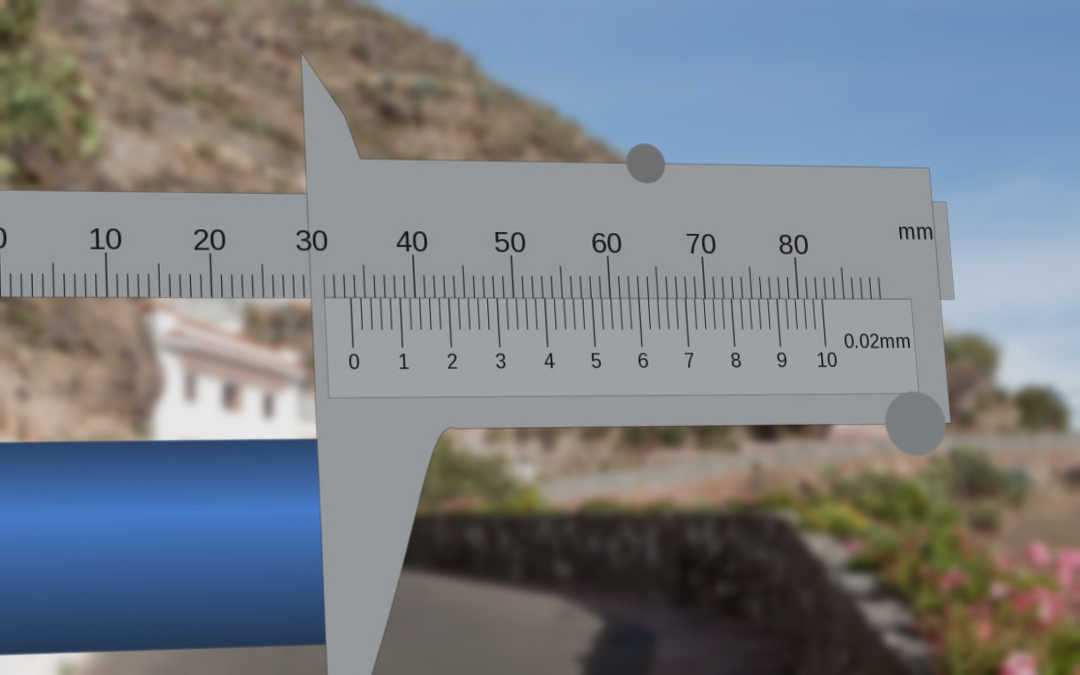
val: 33.6 (mm)
